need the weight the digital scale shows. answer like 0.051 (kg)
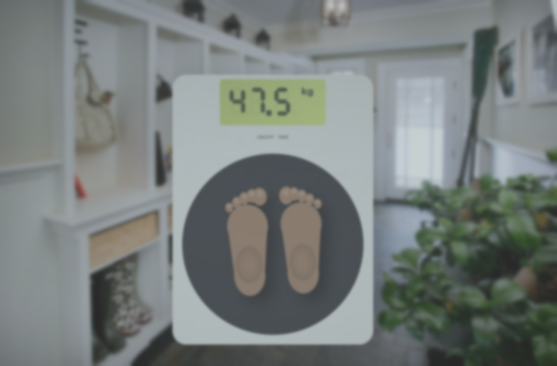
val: 47.5 (kg)
